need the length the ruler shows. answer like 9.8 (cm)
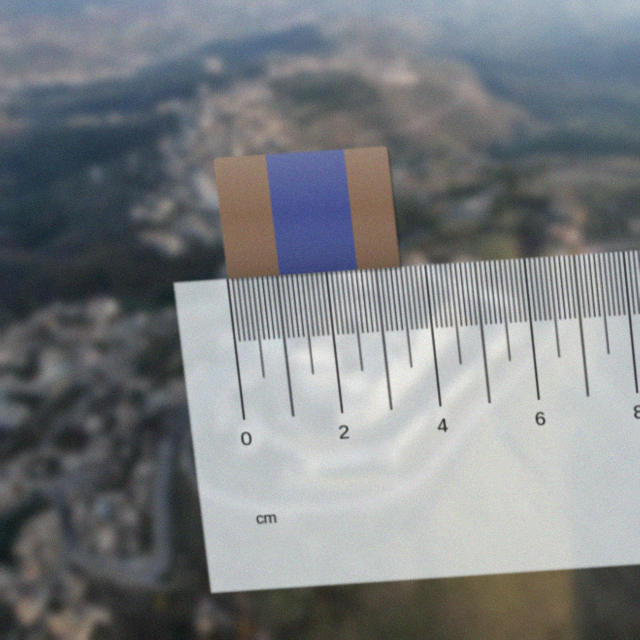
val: 3.5 (cm)
